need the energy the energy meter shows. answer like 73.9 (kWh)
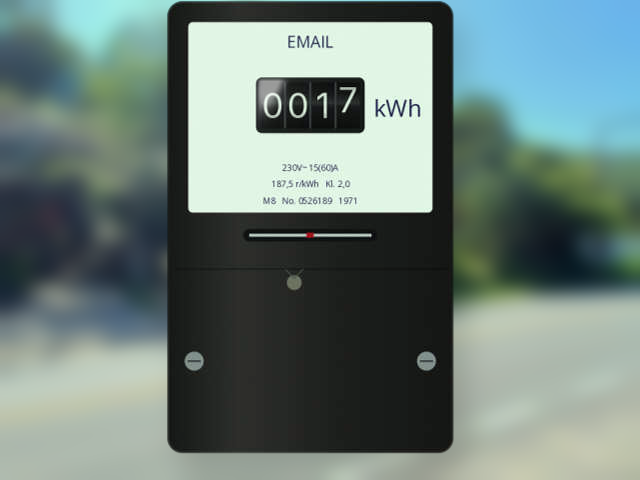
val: 17 (kWh)
